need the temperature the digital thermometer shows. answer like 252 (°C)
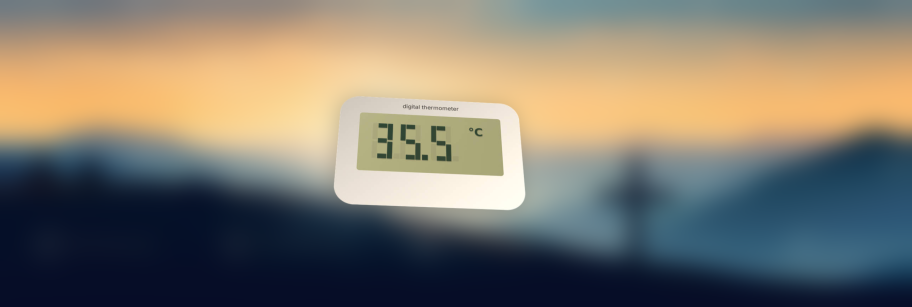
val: 35.5 (°C)
